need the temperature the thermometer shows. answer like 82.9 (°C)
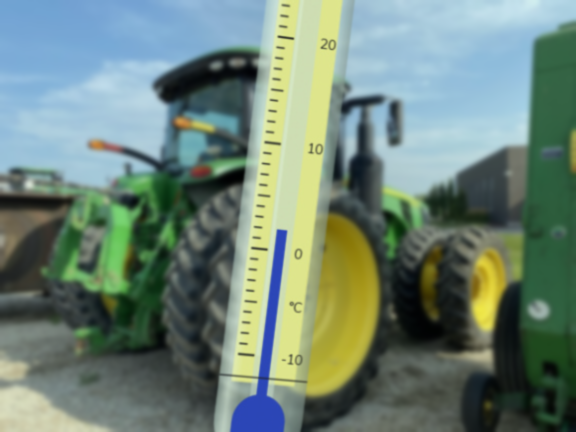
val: 2 (°C)
